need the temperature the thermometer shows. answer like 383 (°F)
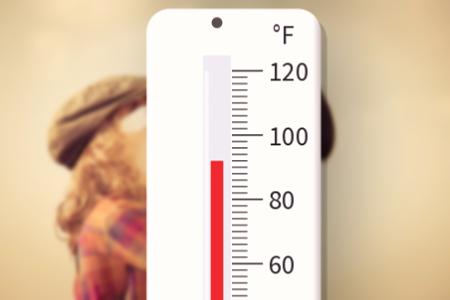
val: 92 (°F)
